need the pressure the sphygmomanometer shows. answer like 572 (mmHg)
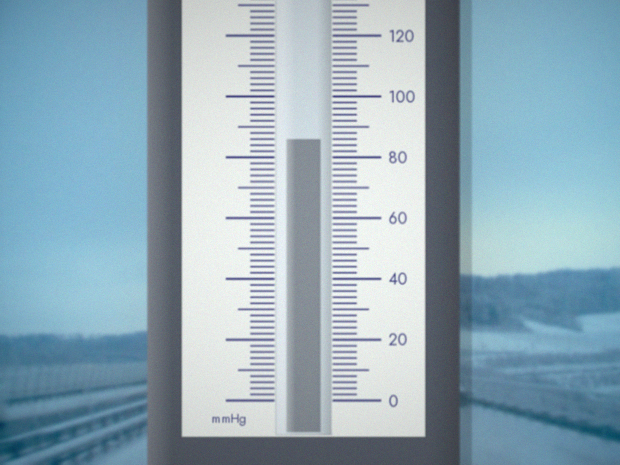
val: 86 (mmHg)
